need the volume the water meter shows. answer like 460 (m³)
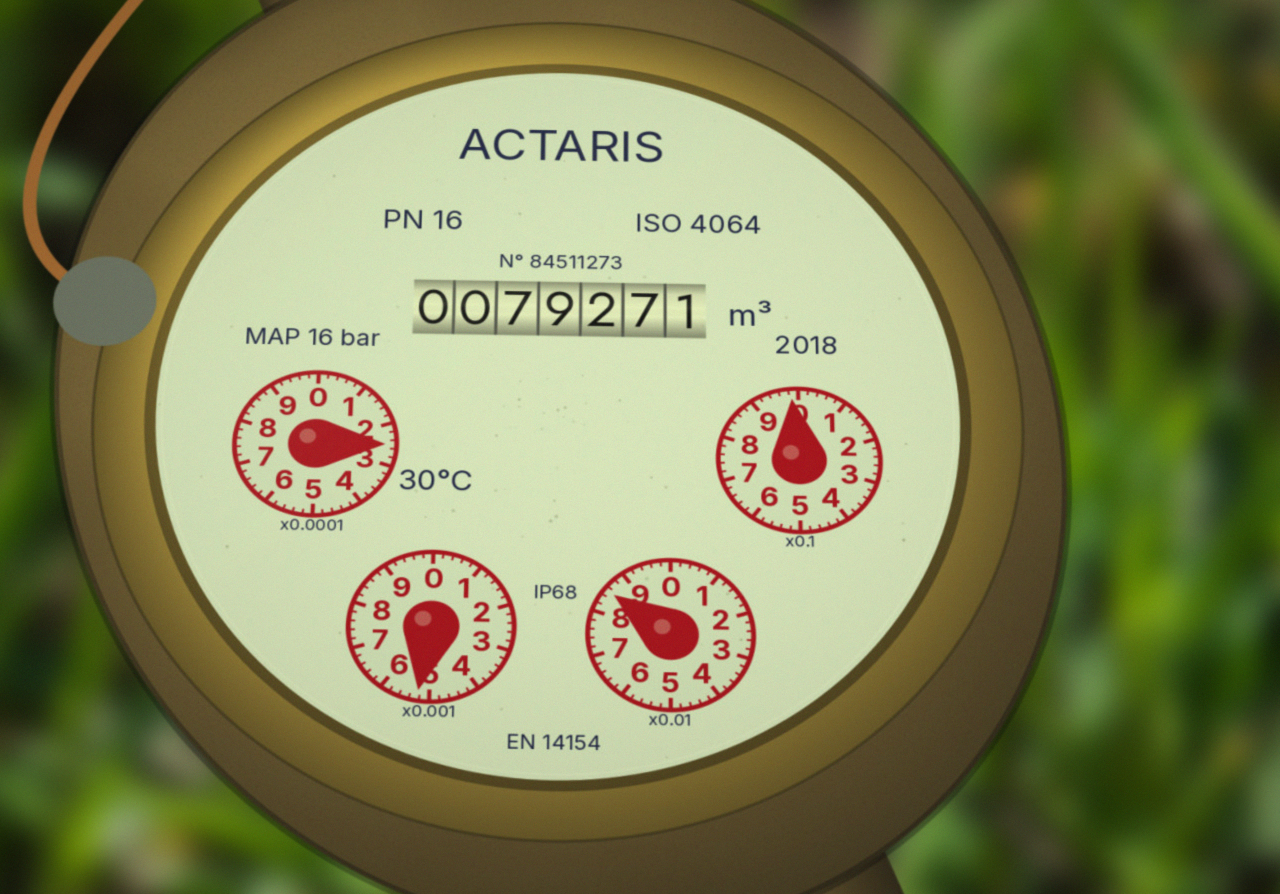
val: 79270.9852 (m³)
